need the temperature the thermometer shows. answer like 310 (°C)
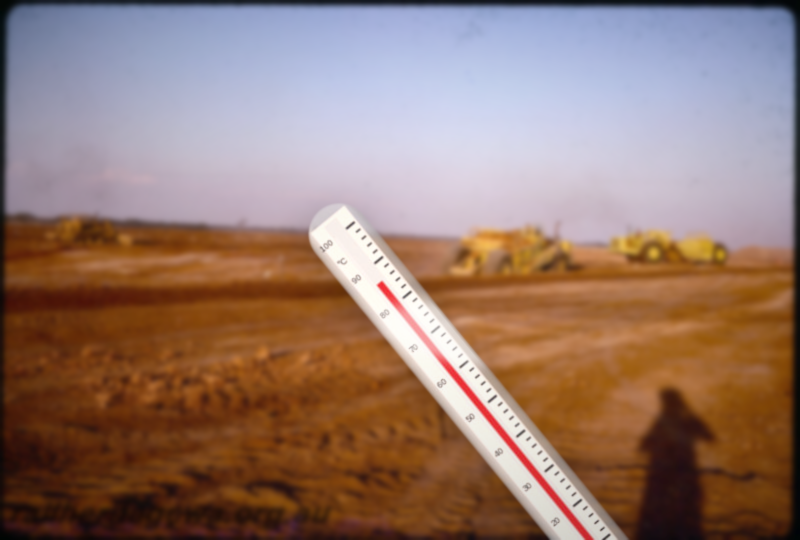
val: 86 (°C)
